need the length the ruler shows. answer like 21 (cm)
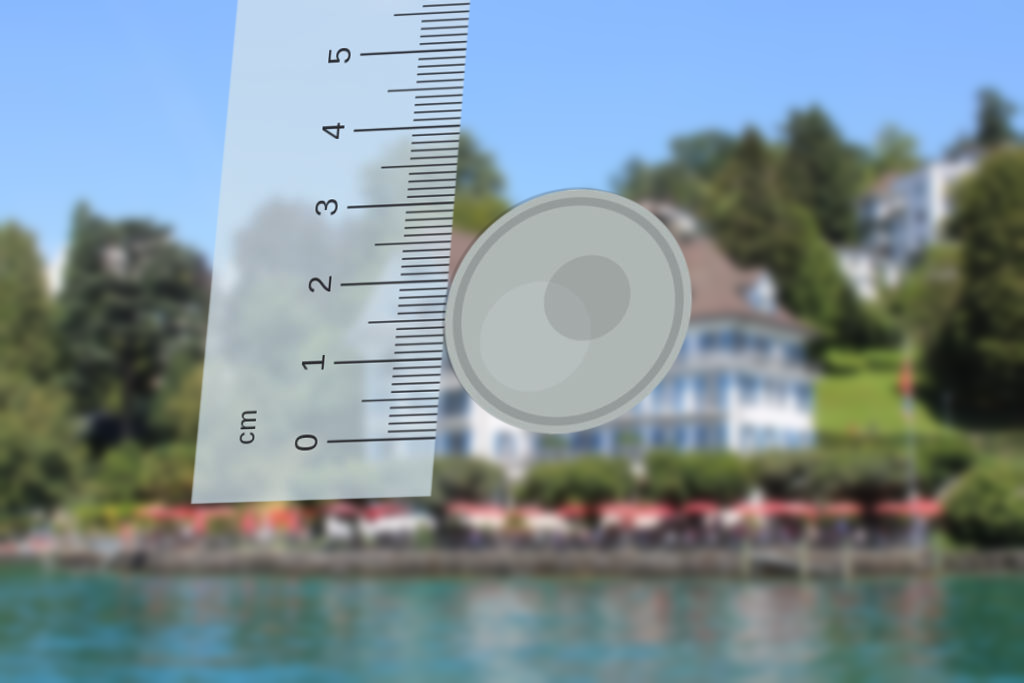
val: 3.1 (cm)
